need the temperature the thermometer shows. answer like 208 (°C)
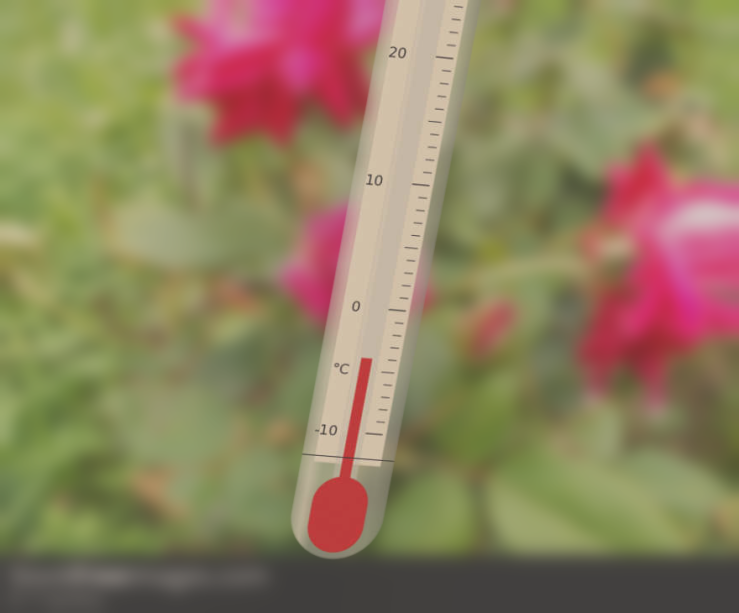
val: -4 (°C)
